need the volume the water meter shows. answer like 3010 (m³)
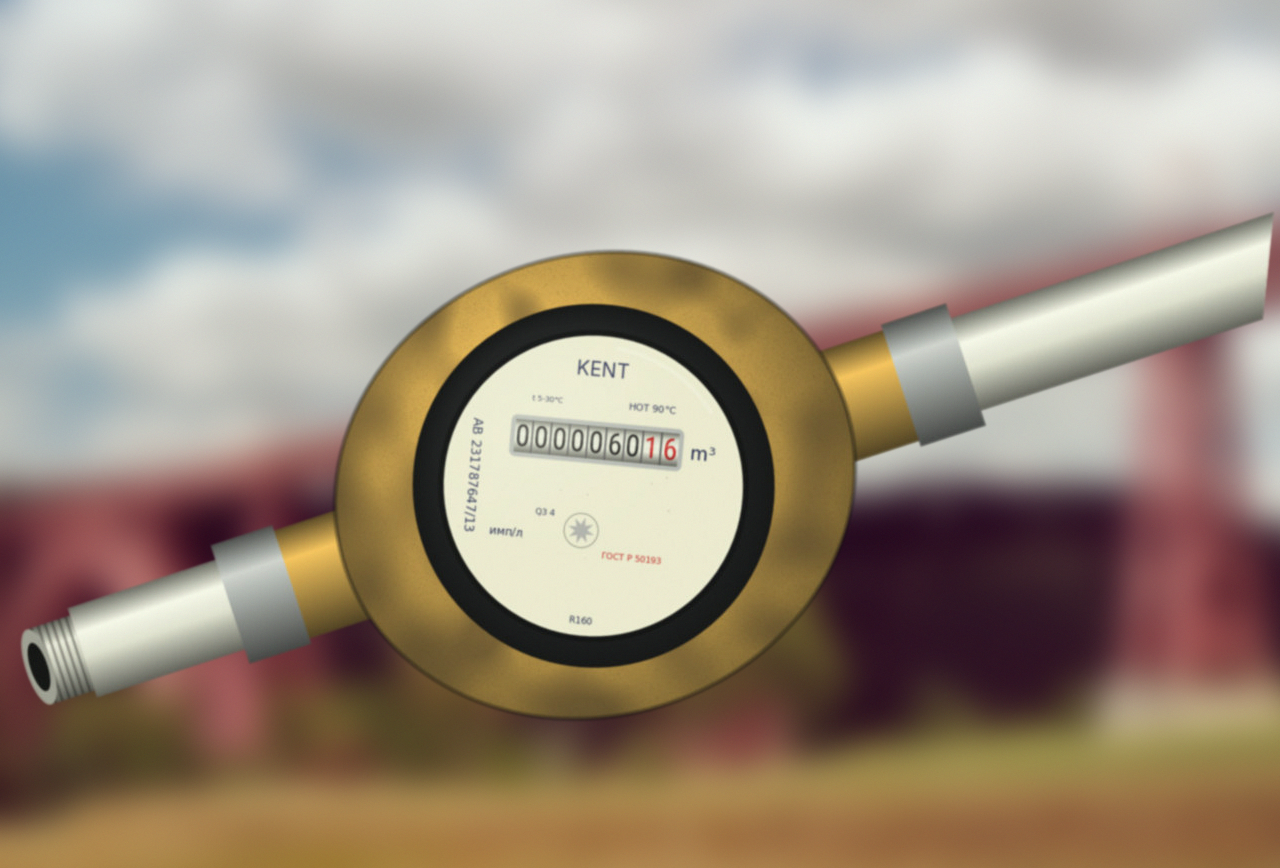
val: 60.16 (m³)
